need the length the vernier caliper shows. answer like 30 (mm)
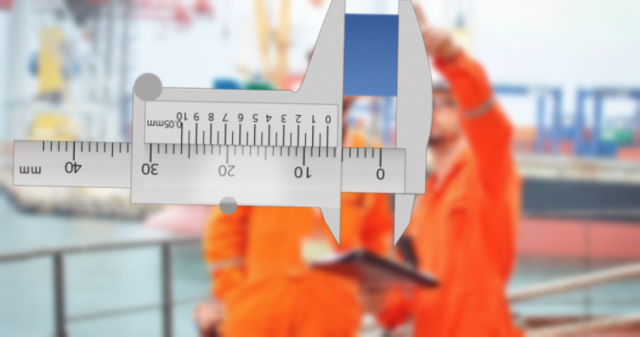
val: 7.0 (mm)
